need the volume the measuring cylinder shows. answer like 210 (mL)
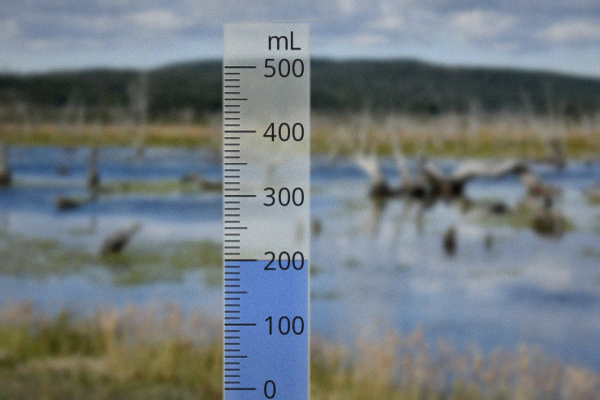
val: 200 (mL)
